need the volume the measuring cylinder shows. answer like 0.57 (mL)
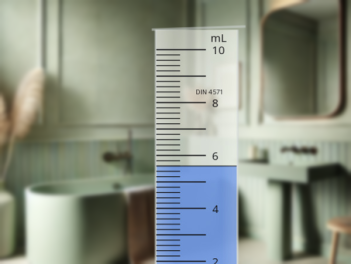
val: 5.6 (mL)
